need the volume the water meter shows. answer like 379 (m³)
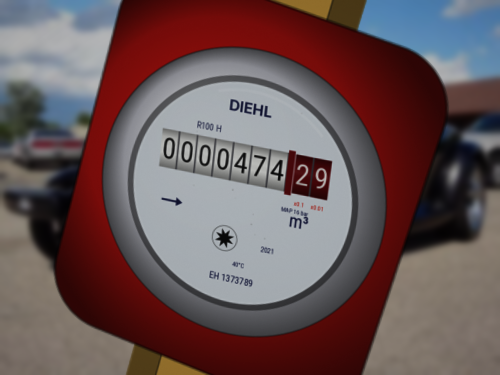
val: 474.29 (m³)
